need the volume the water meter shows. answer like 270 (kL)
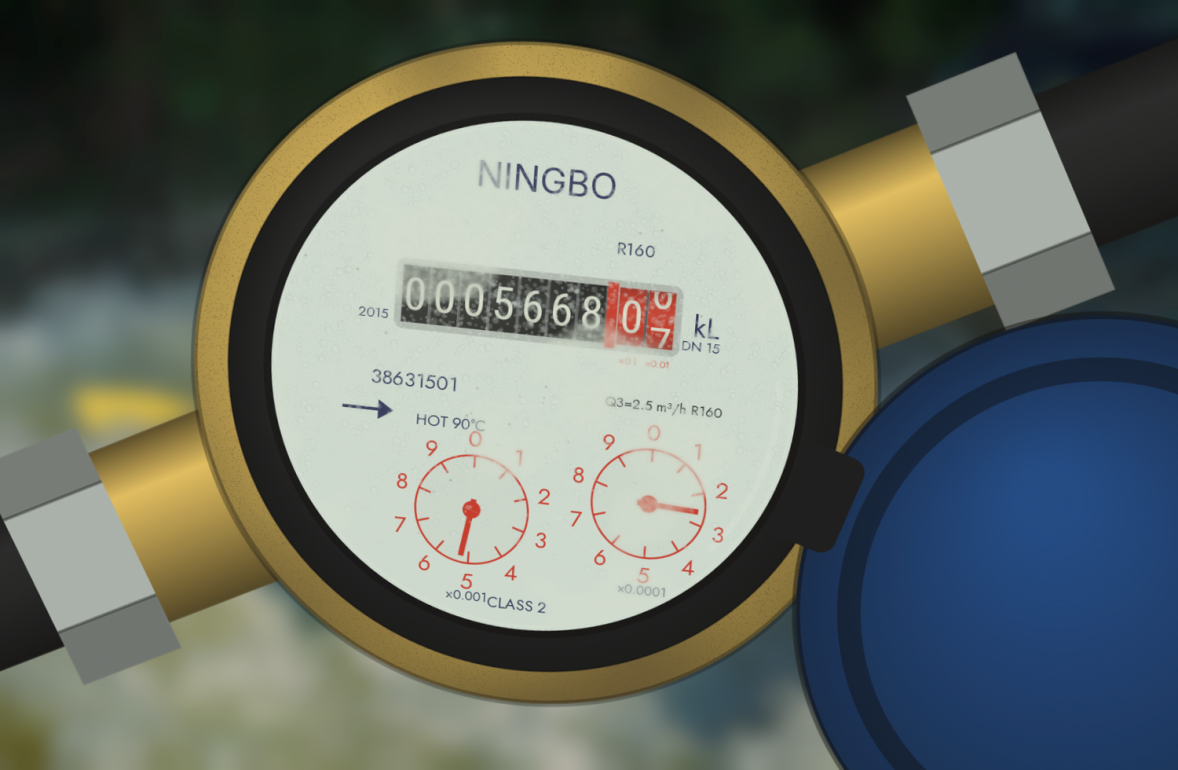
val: 5668.0652 (kL)
